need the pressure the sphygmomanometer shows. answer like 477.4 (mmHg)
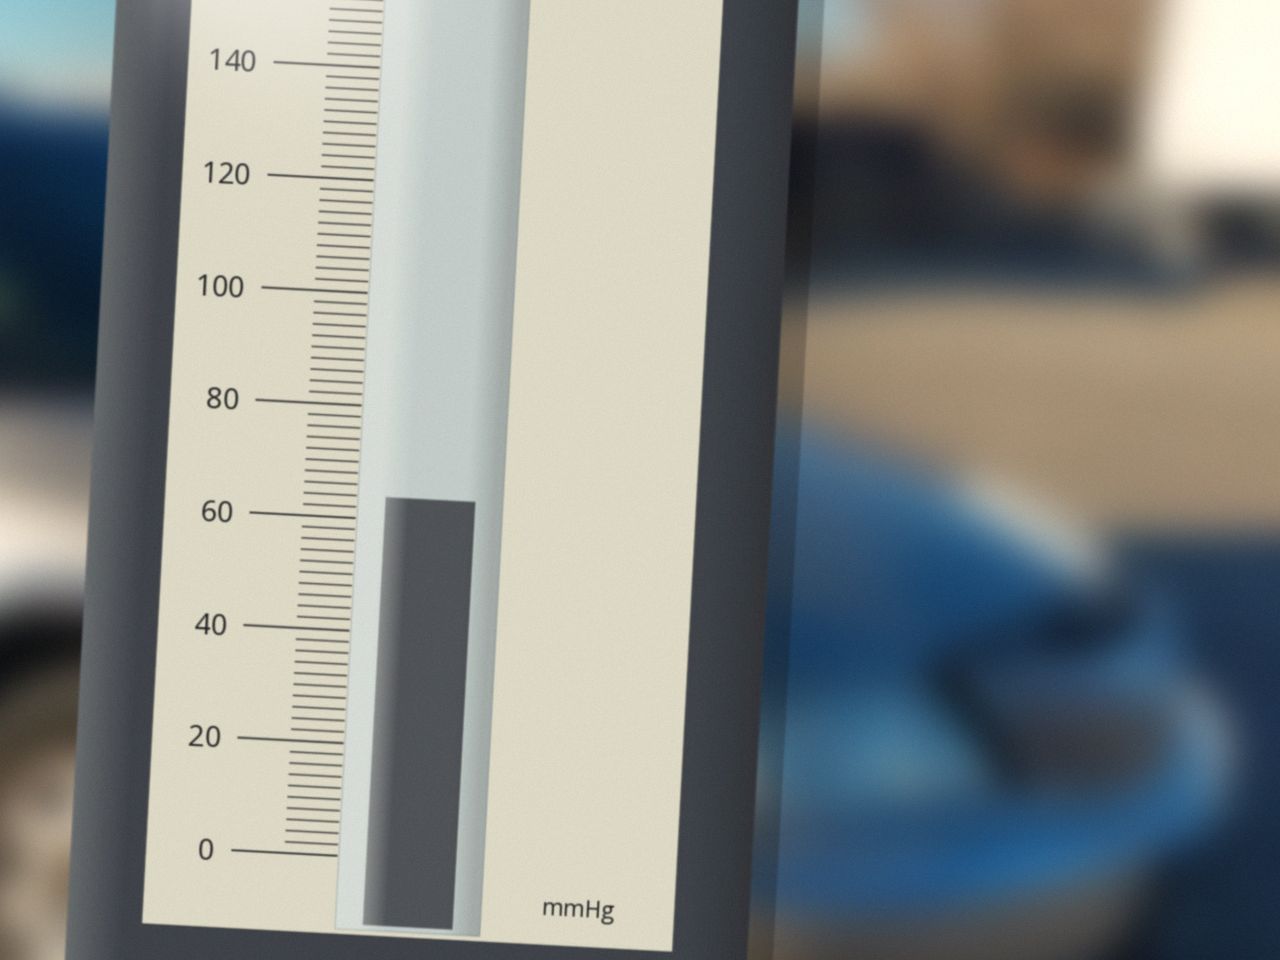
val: 64 (mmHg)
